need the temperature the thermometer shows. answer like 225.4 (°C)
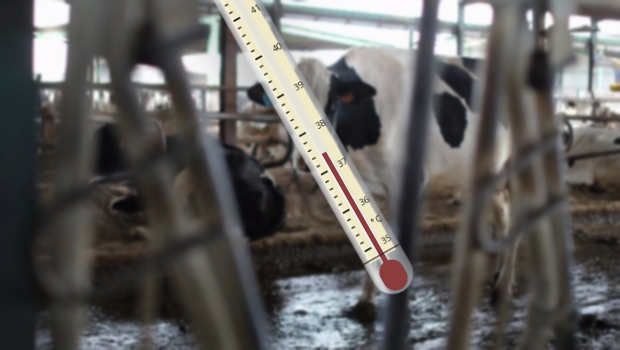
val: 37.4 (°C)
